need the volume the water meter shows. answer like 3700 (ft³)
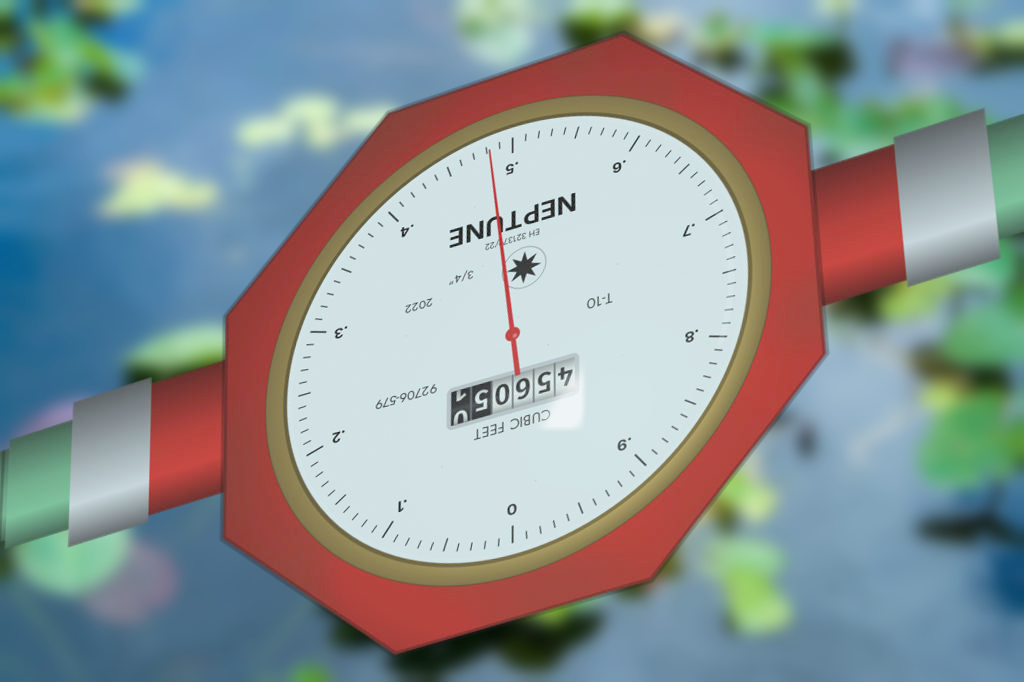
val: 456050.48 (ft³)
